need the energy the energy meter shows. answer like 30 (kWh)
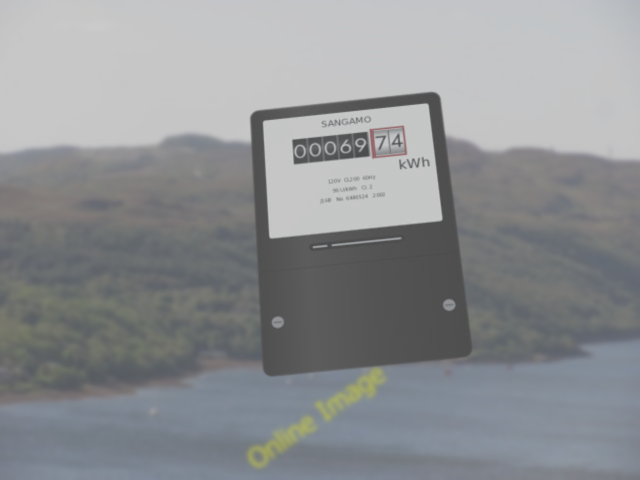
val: 69.74 (kWh)
